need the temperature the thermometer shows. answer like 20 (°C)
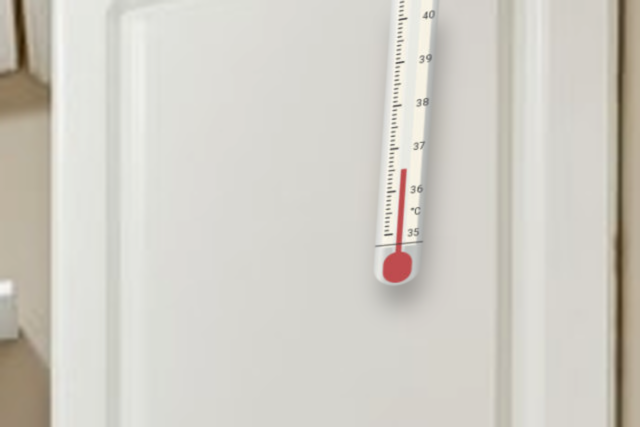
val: 36.5 (°C)
